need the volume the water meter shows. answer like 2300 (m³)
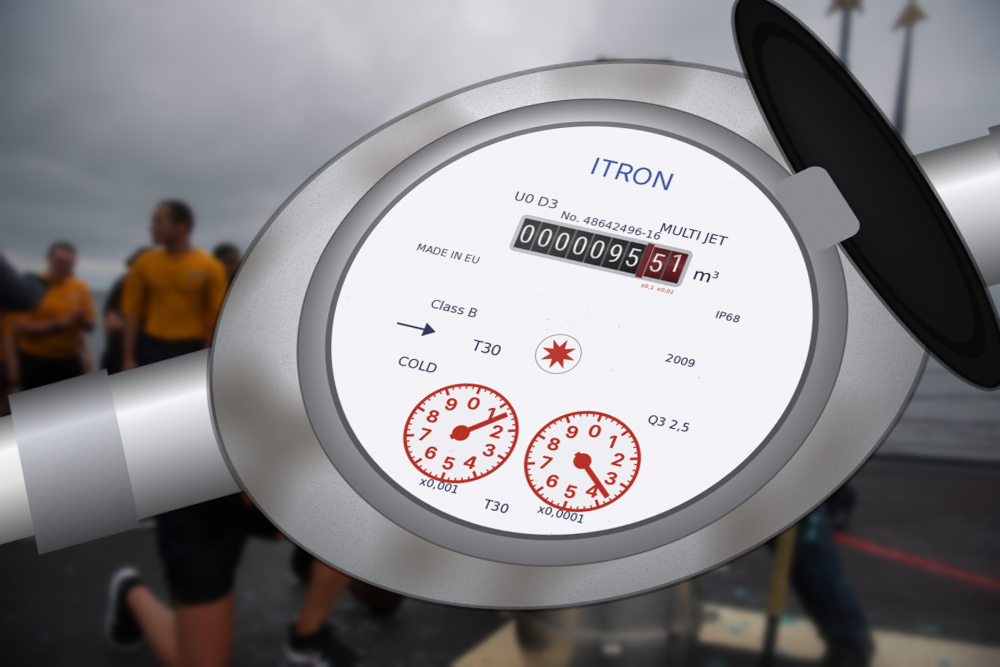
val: 95.5113 (m³)
